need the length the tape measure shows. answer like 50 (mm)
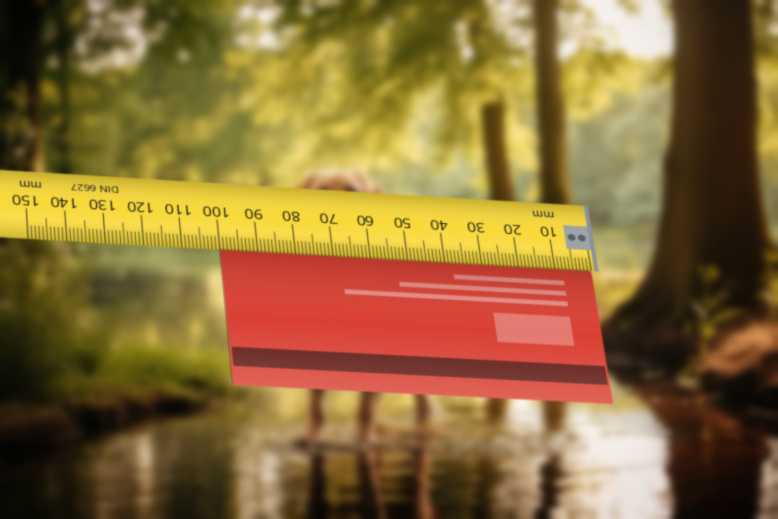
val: 100 (mm)
